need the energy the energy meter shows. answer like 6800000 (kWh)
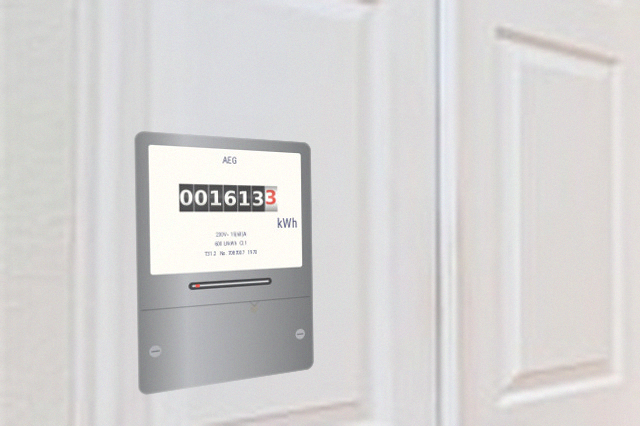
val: 1613.3 (kWh)
